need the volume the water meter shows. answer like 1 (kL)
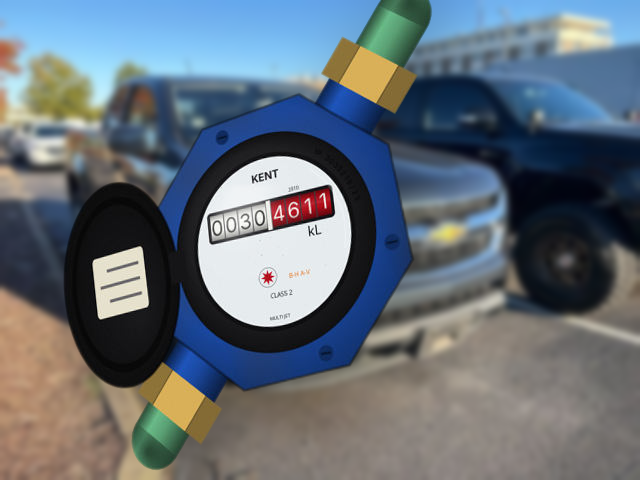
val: 30.4611 (kL)
